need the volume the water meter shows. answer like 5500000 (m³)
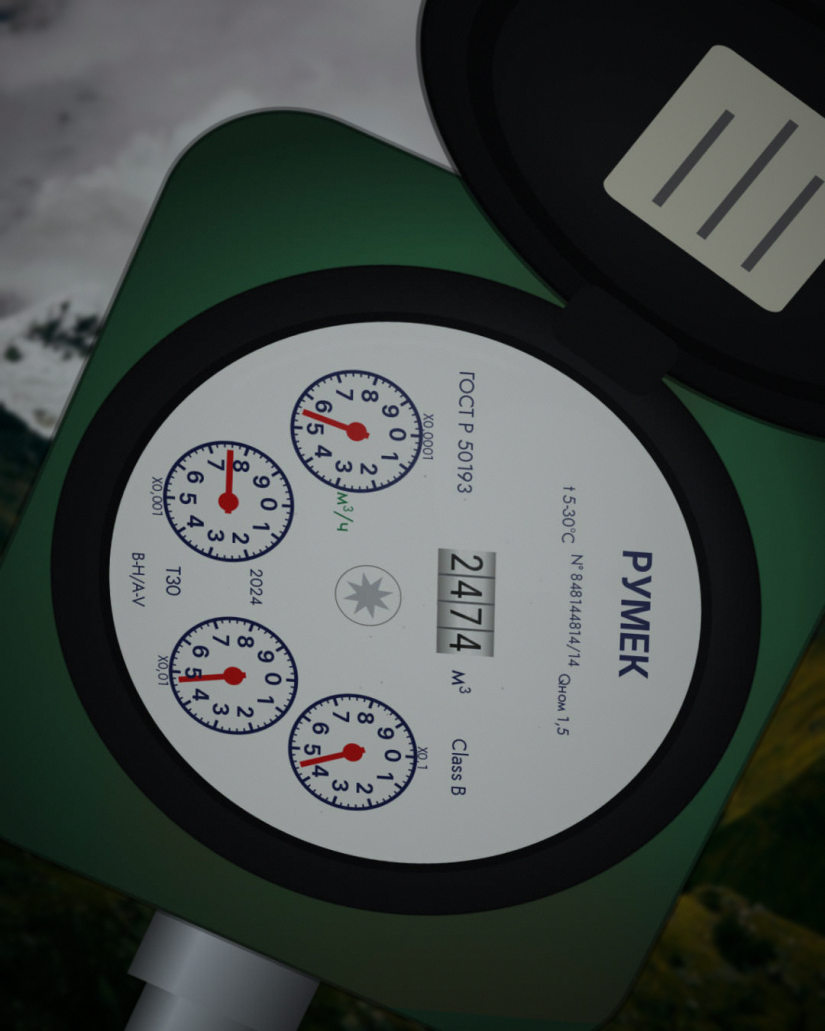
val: 2474.4475 (m³)
